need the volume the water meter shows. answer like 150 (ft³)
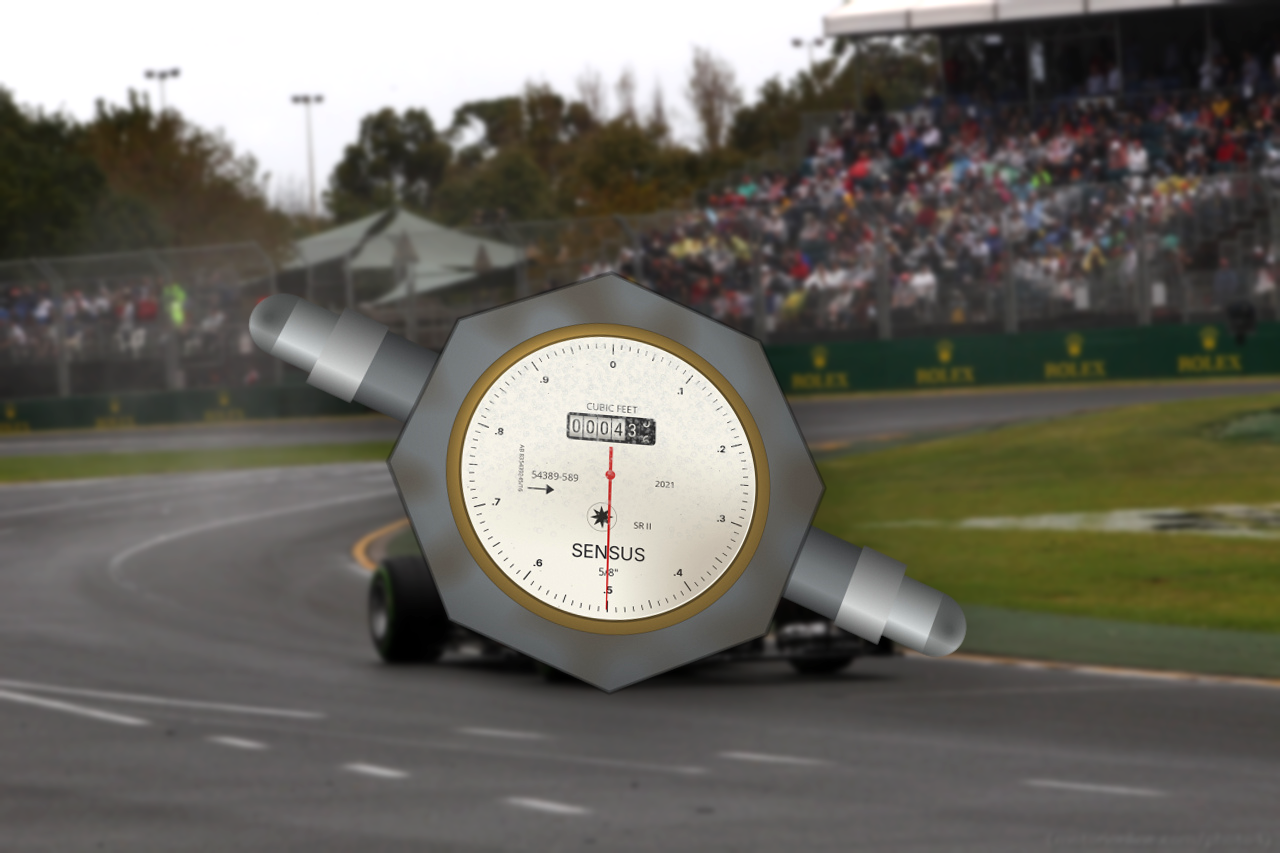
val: 435.50 (ft³)
